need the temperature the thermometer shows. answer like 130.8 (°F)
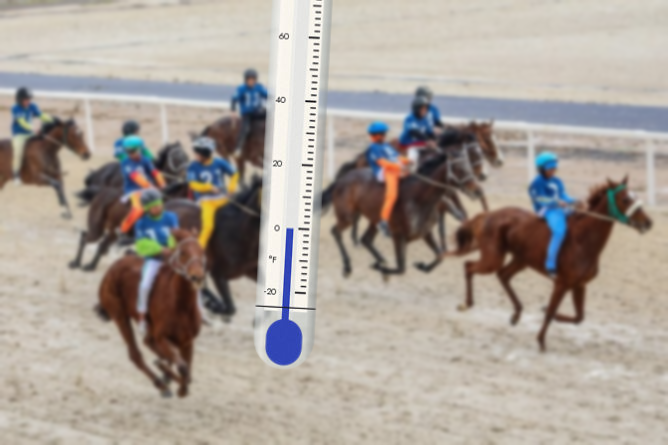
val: 0 (°F)
